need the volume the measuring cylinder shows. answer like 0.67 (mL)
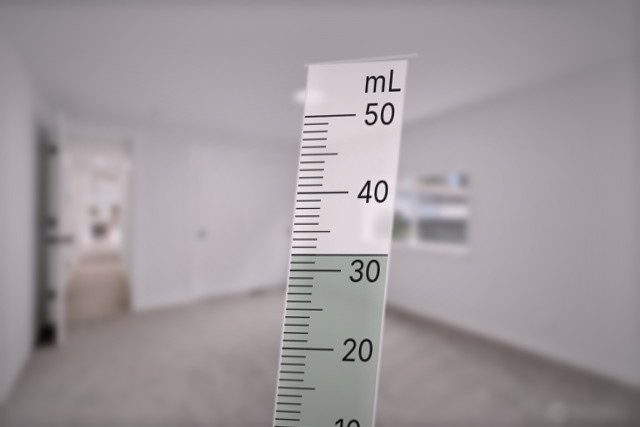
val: 32 (mL)
